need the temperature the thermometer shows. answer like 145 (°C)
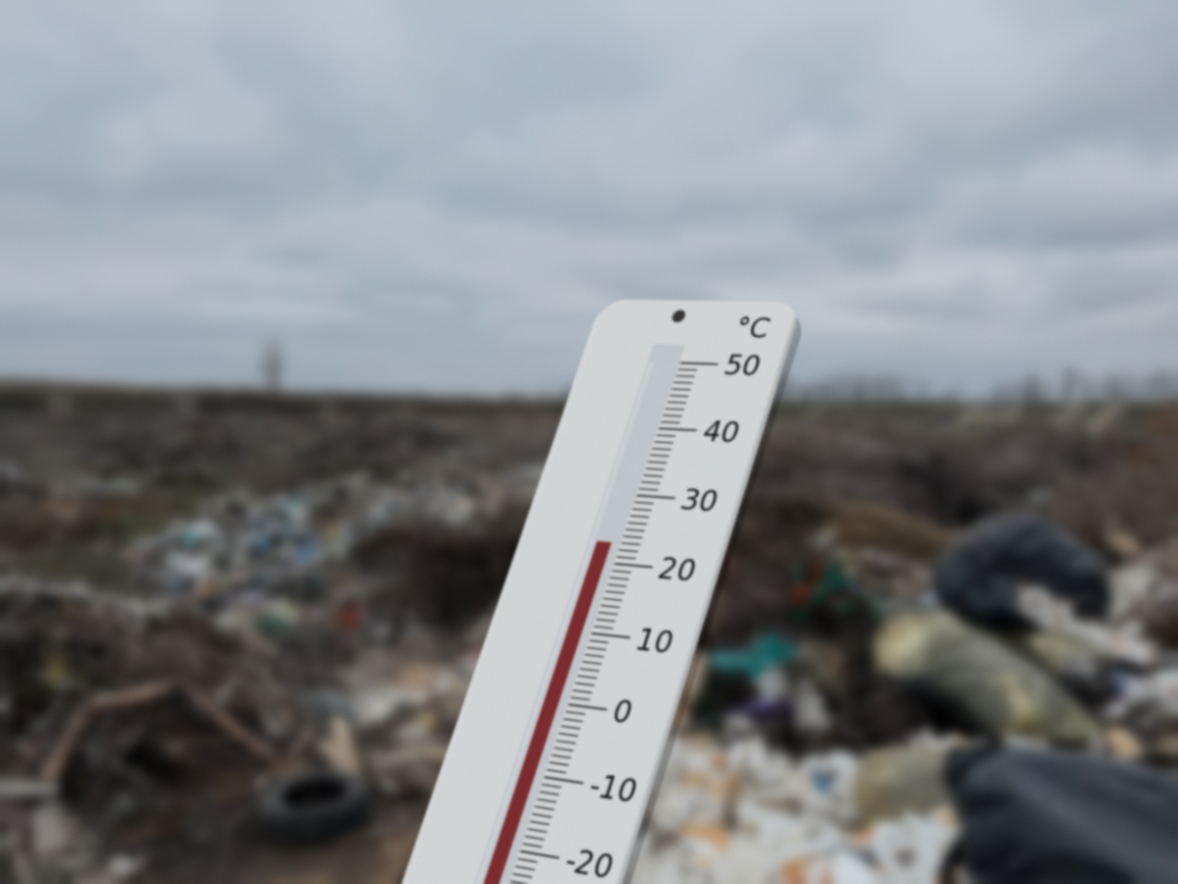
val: 23 (°C)
